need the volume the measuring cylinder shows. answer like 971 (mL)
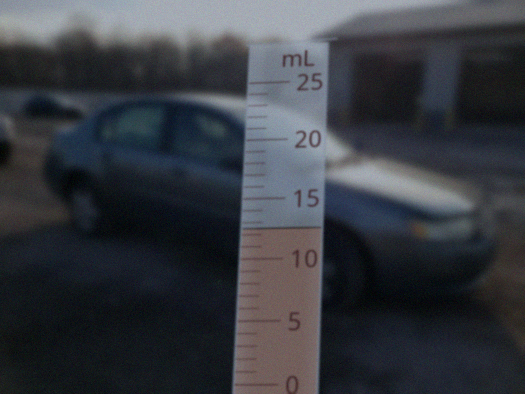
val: 12.5 (mL)
